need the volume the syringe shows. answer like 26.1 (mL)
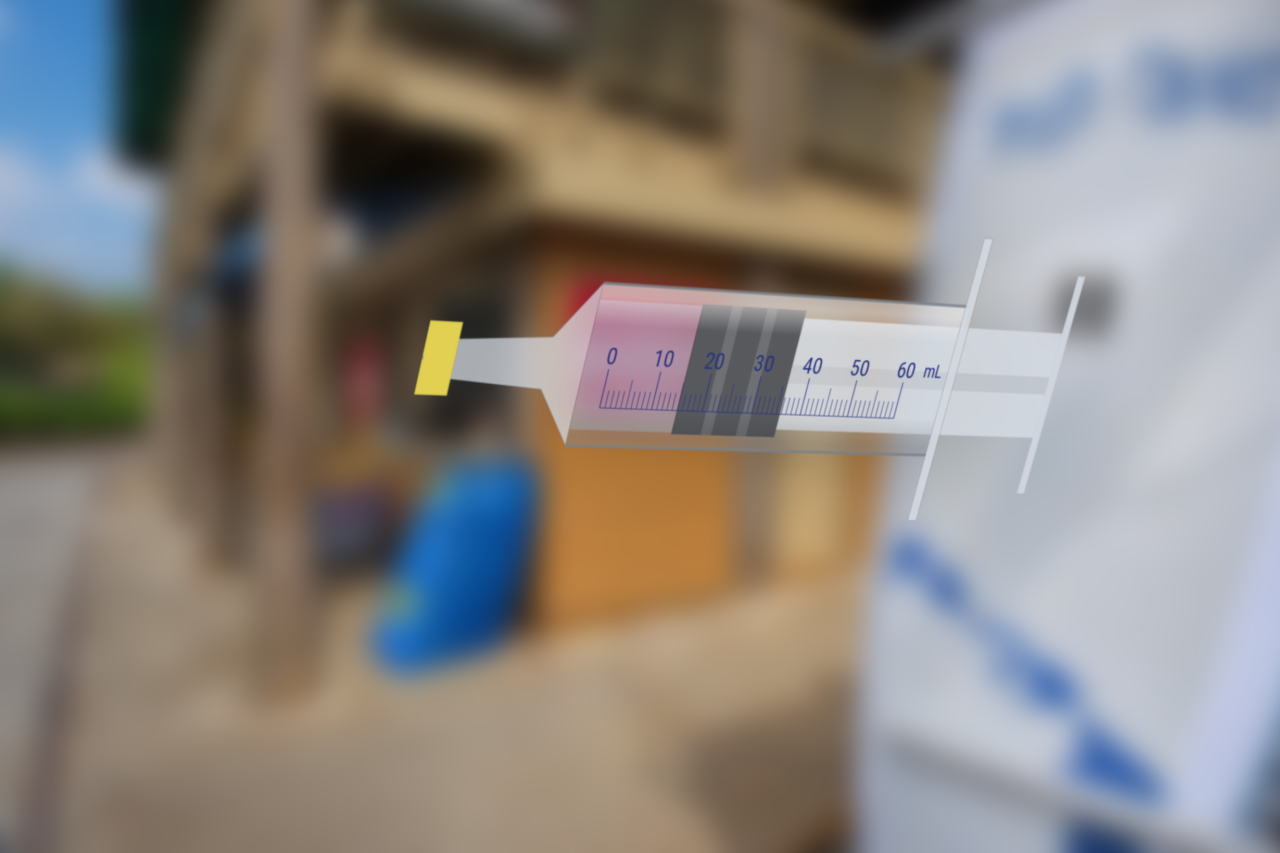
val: 15 (mL)
